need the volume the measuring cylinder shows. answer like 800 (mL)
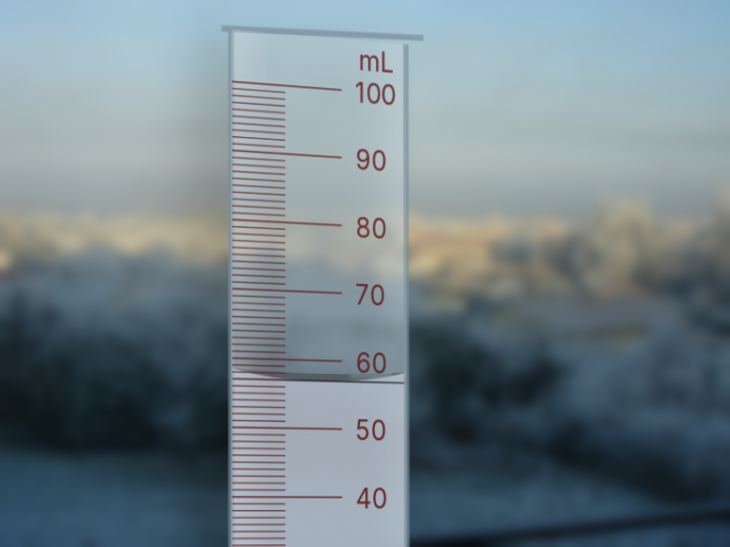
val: 57 (mL)
